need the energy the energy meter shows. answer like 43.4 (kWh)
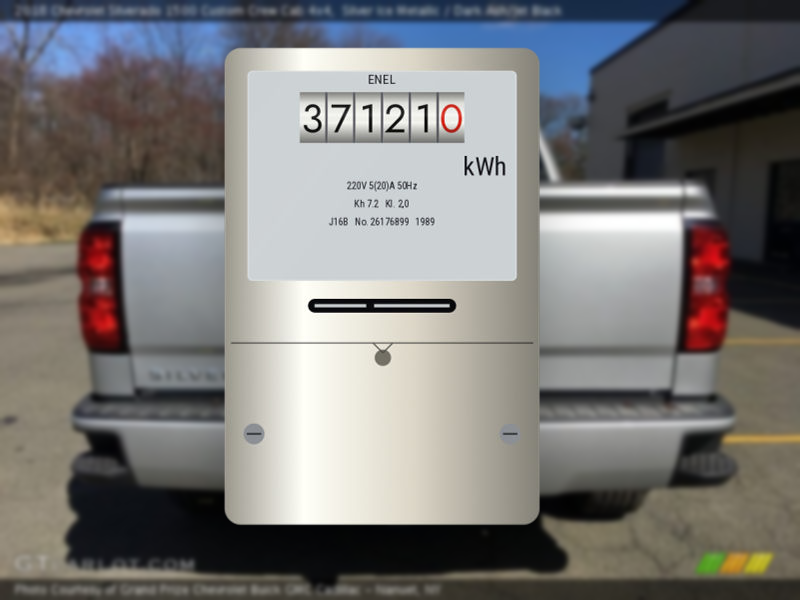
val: 37121.0 (kWh)
